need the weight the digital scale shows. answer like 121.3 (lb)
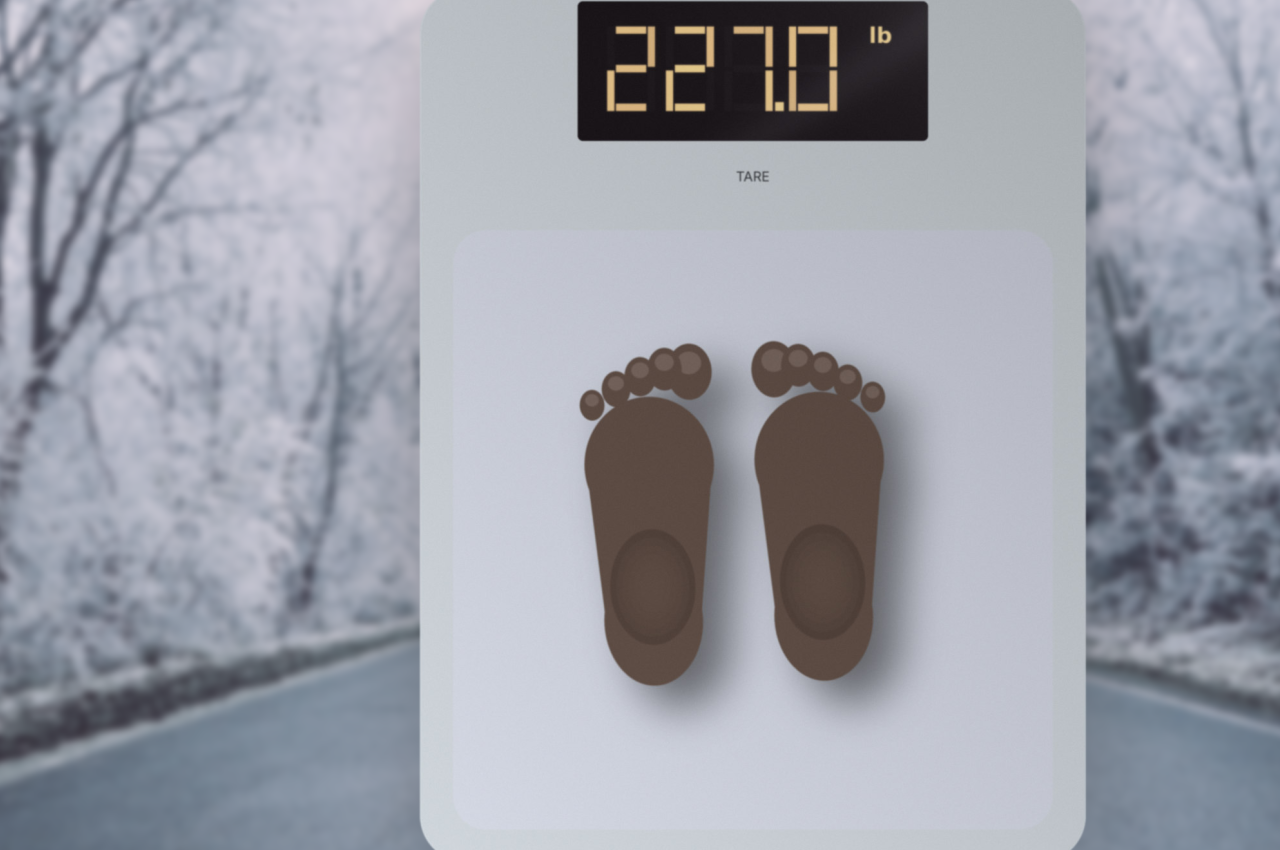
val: 227.0 (lb)
